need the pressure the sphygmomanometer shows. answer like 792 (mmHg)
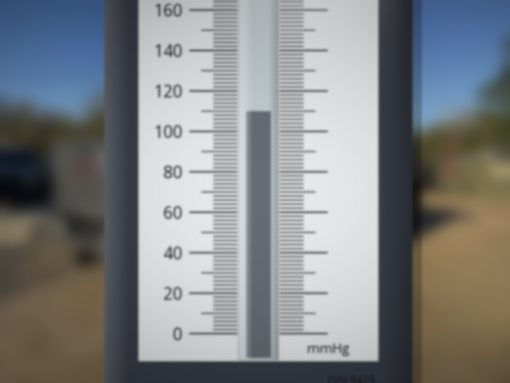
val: 110 (mmHg)
